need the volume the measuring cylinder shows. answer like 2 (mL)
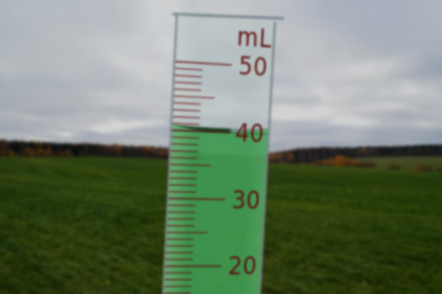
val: 40 (mL)
